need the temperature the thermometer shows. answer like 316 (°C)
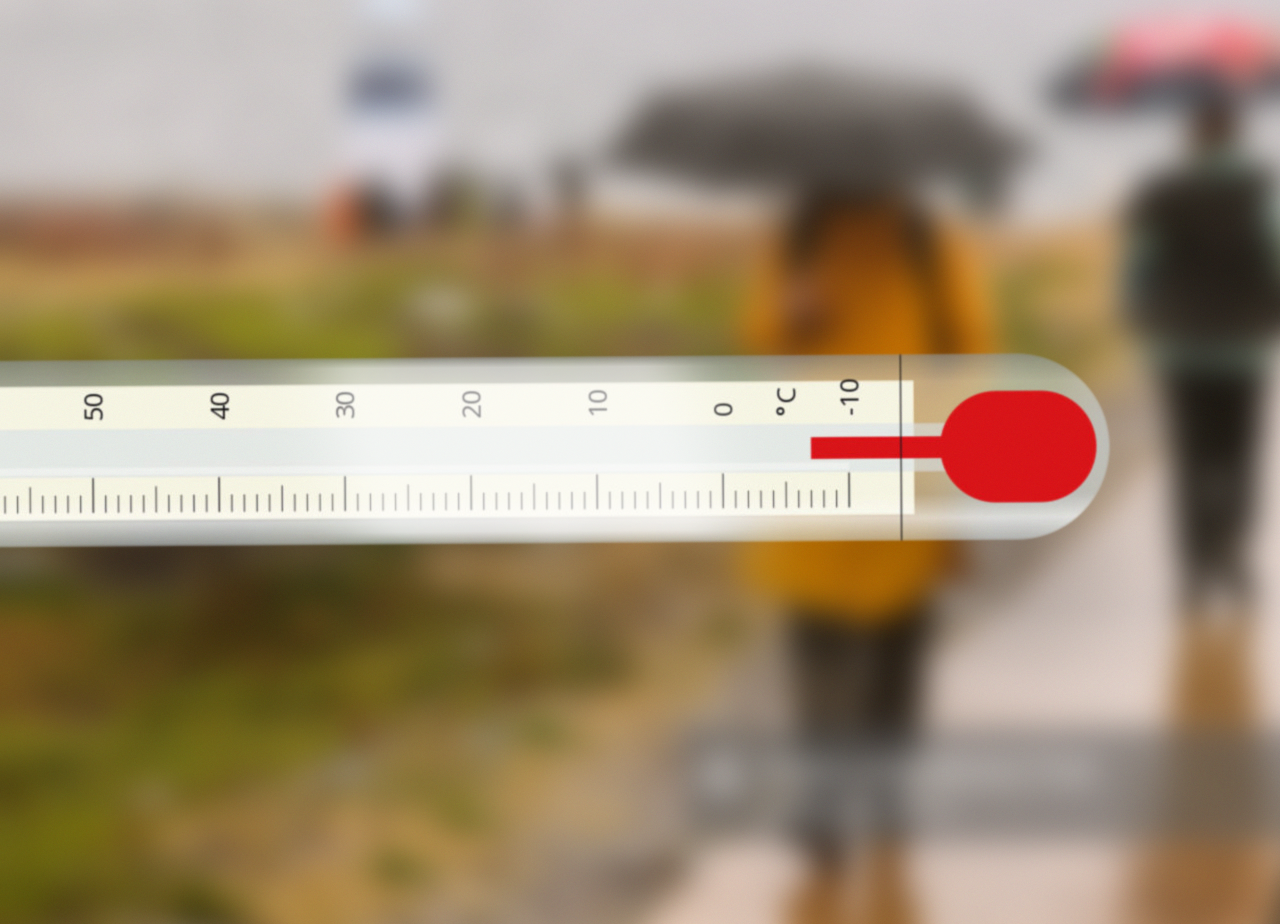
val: -7 (°C)
